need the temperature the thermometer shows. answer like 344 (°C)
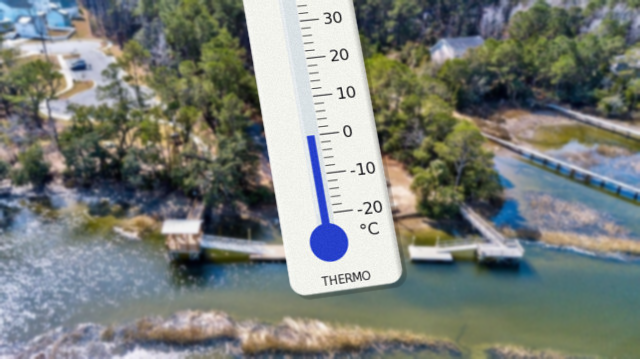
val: 0 (°C)
